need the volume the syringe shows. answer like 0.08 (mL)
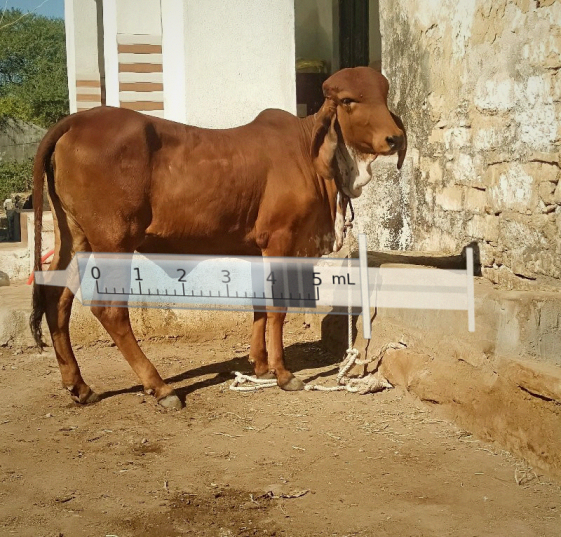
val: 4 (mL)
